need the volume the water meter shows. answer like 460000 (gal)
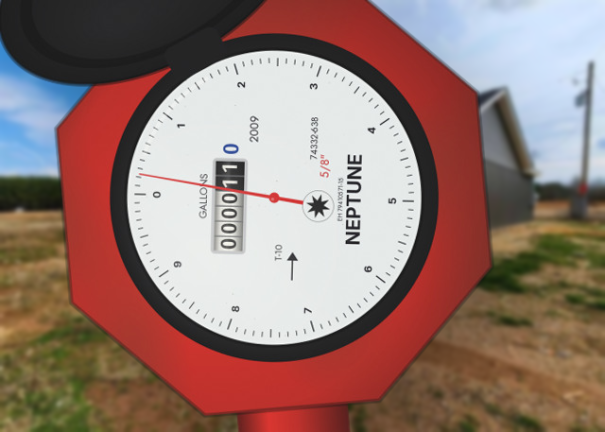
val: 110.2 (gal)
